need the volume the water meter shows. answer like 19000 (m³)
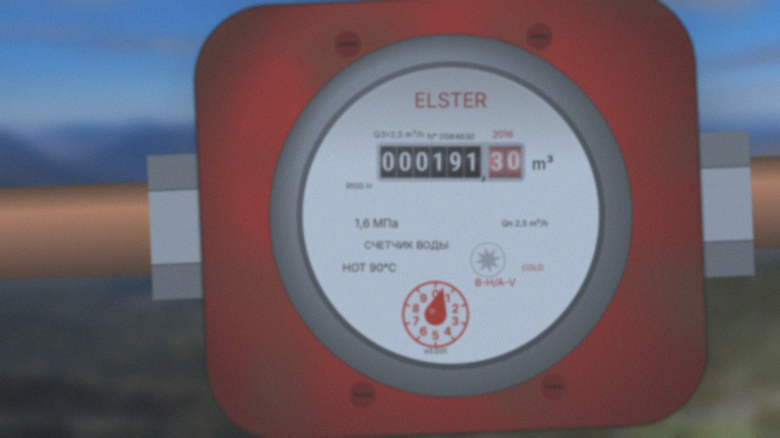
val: 191.300 (m³)
